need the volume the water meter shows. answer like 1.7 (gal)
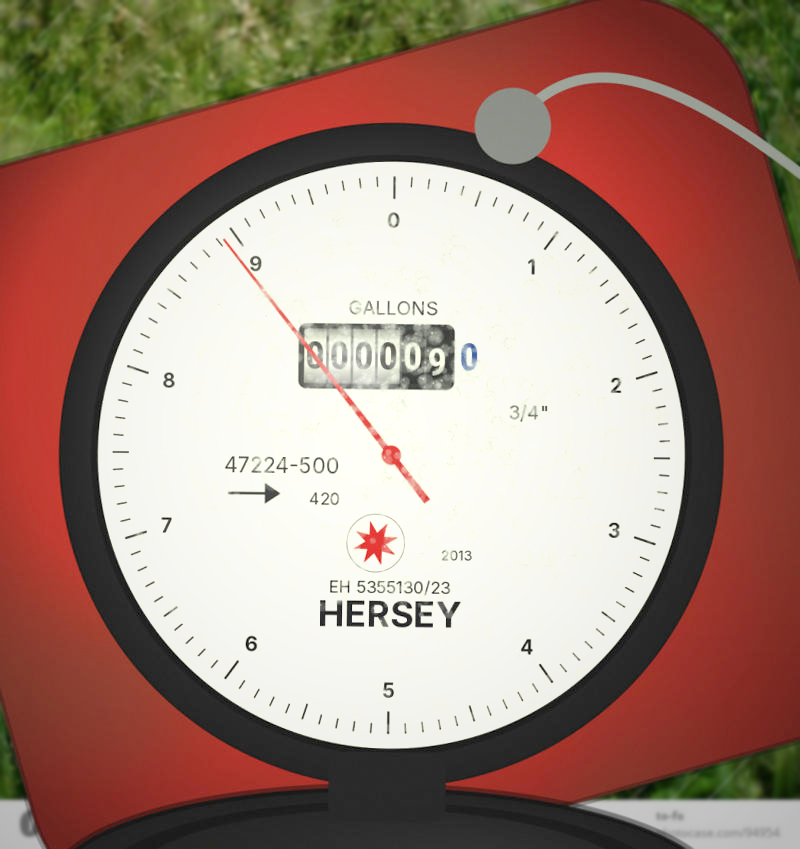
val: 88.9 (gal)
